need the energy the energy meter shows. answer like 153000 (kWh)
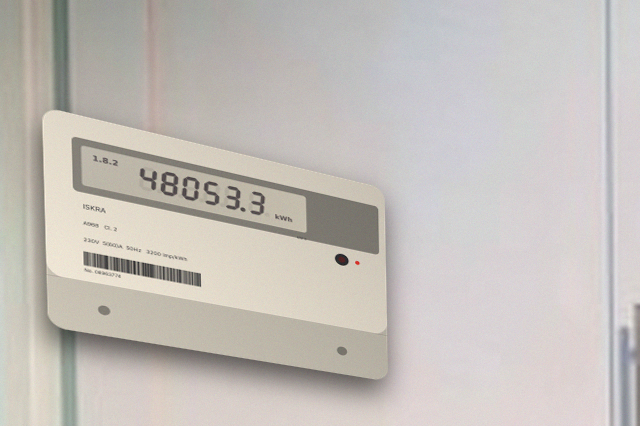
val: 48053.3 (kWh)
